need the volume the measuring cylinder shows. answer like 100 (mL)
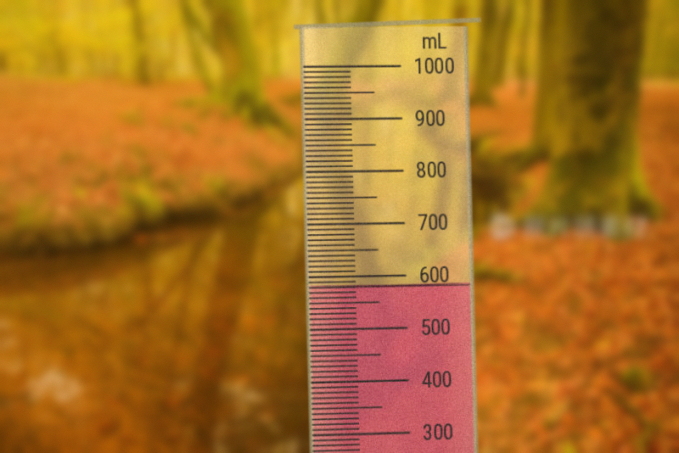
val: 580 (mL)
